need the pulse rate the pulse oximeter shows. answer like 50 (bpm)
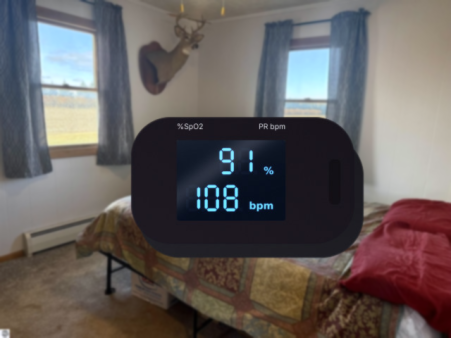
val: 108 (bpm)
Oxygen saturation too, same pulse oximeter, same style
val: 91 (%)
